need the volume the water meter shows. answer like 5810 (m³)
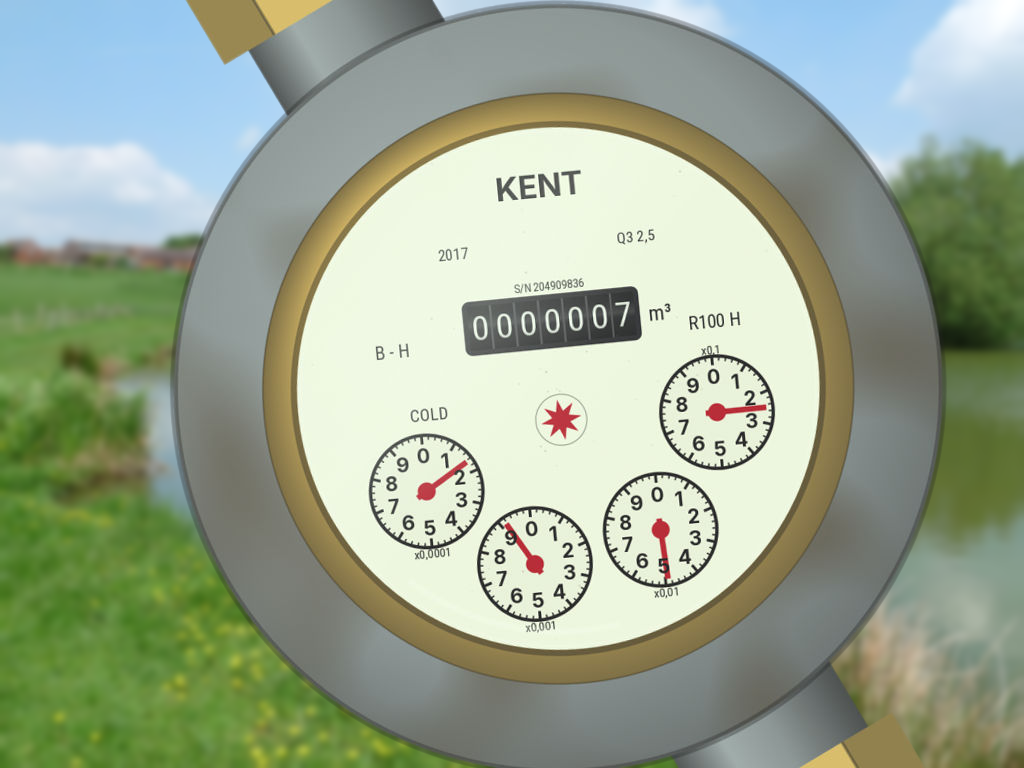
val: 7.2491 (m³)
